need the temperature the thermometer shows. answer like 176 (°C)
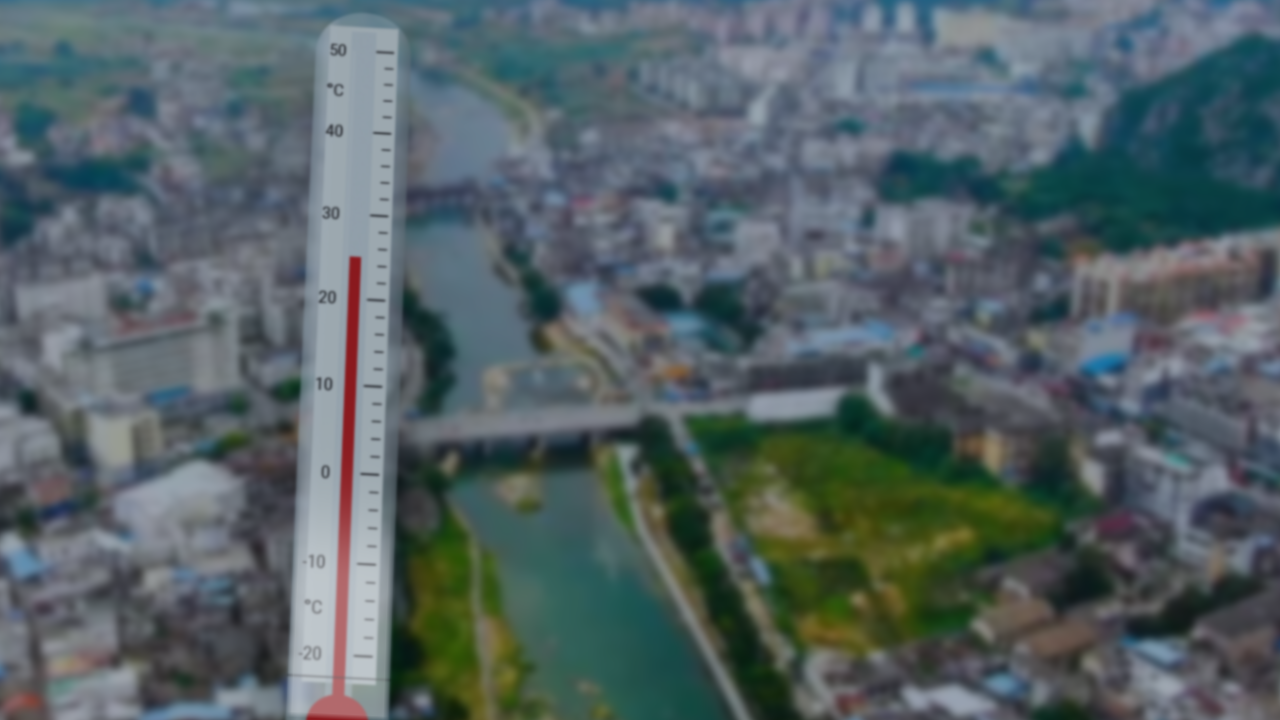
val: 25 (°C)
